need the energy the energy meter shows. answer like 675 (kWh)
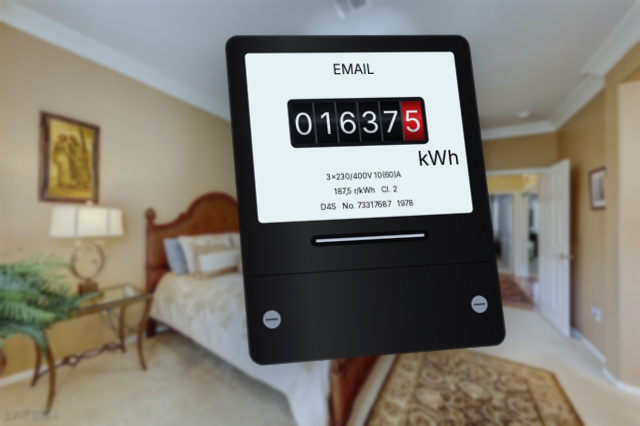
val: 1637.5 (kWh)
